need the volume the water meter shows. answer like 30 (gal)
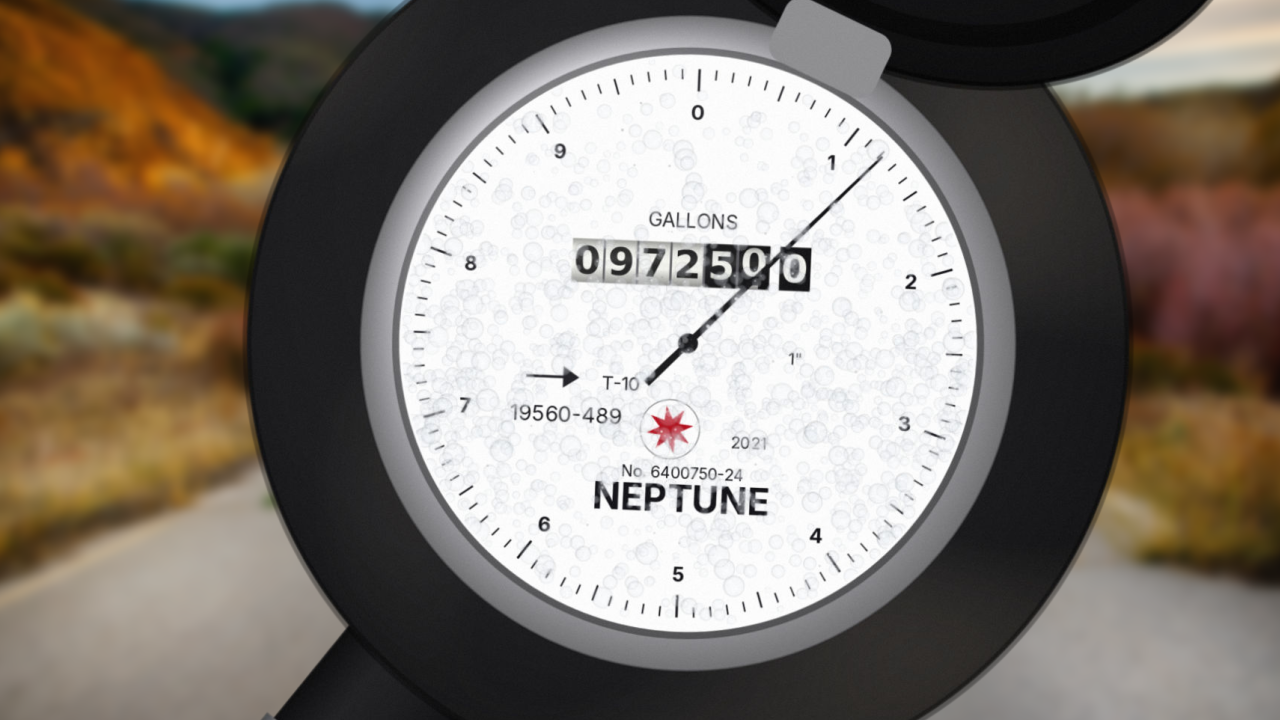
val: 972501.2 (gal)
